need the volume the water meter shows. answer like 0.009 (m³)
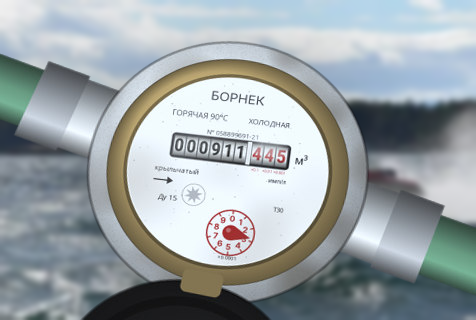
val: 911.4452 (m³)
